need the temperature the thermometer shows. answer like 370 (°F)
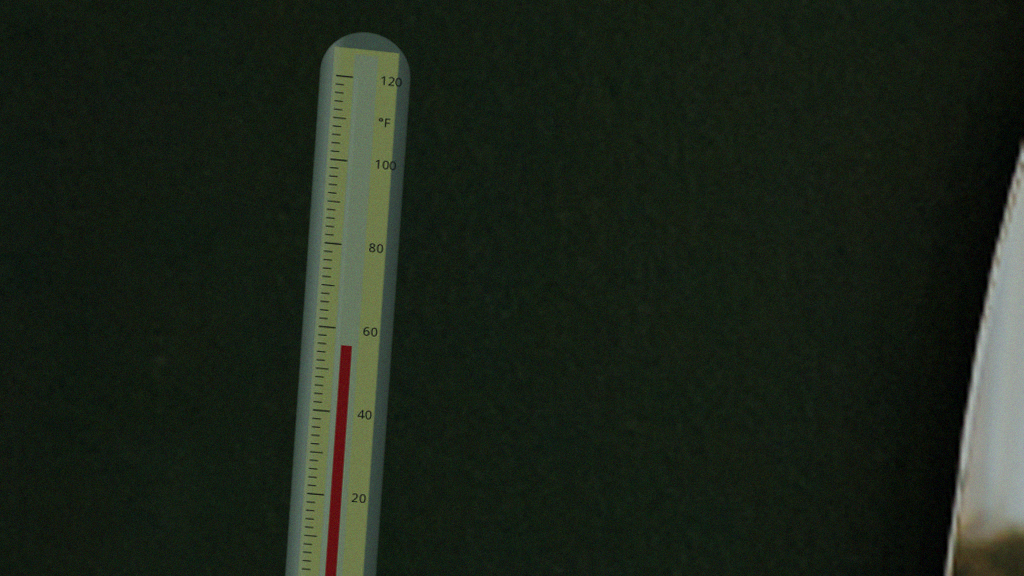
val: 56 (°F)
